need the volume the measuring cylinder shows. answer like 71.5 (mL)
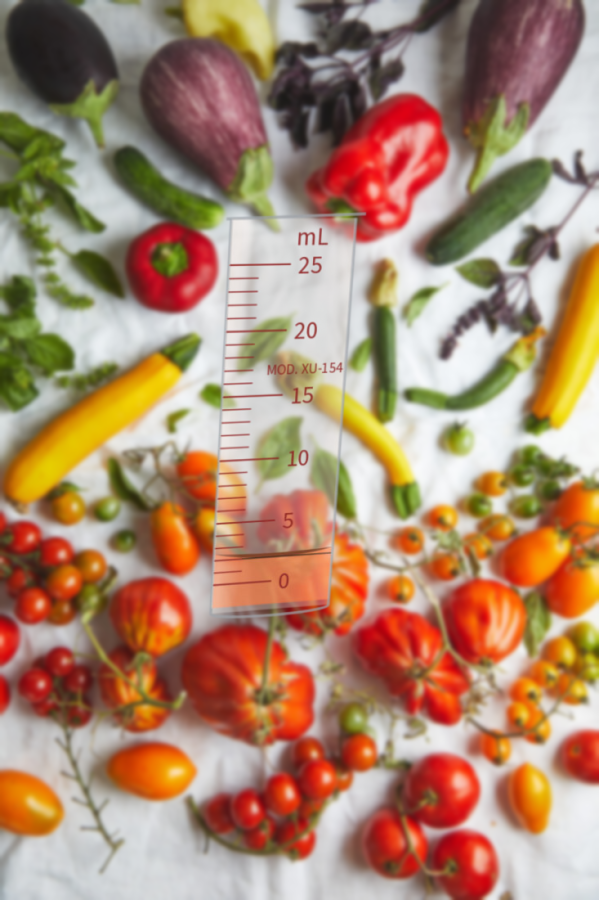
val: 2 (mL)
